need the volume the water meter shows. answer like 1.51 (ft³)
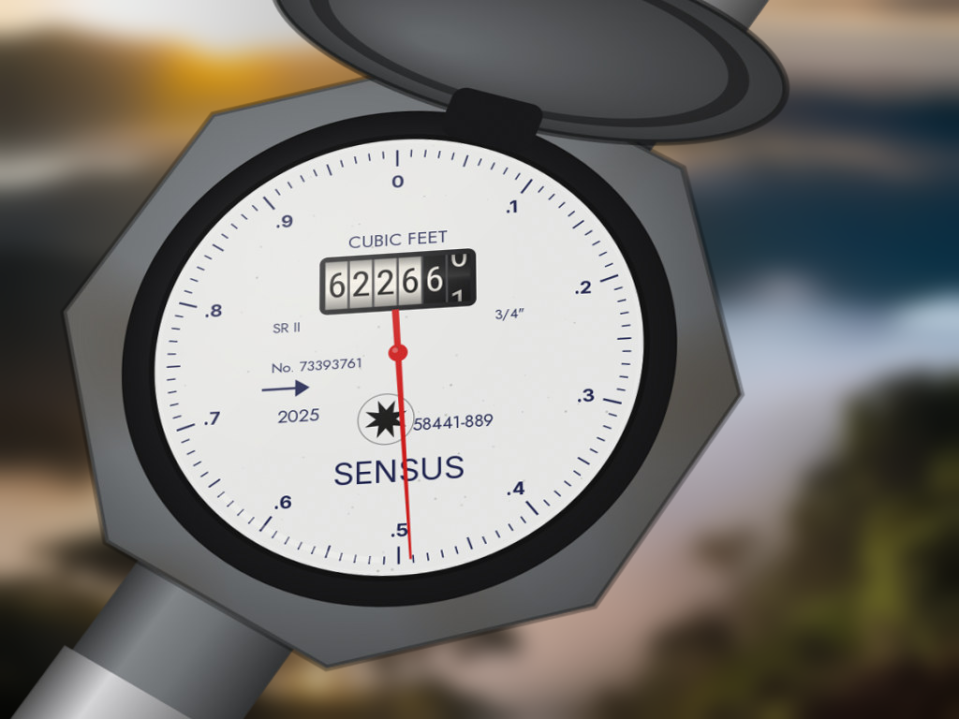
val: 622660.49 (ft³)
